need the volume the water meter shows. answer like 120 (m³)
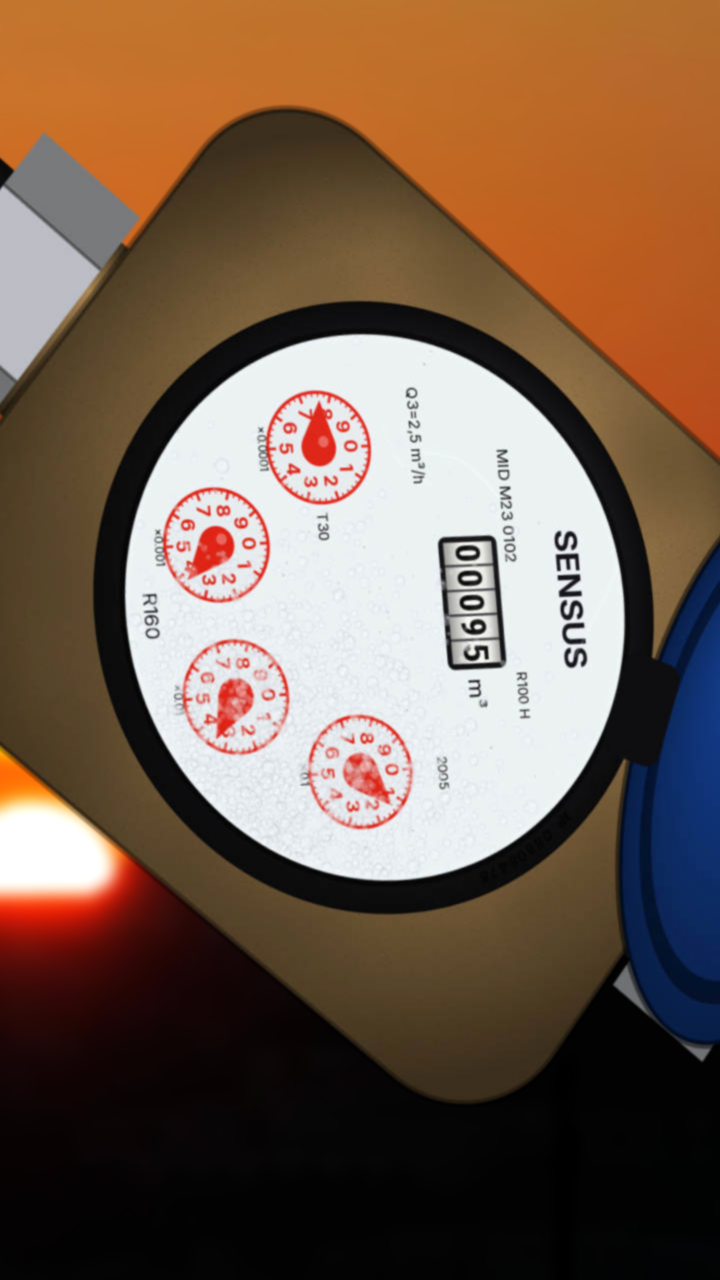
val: 95.1337 (m³)
